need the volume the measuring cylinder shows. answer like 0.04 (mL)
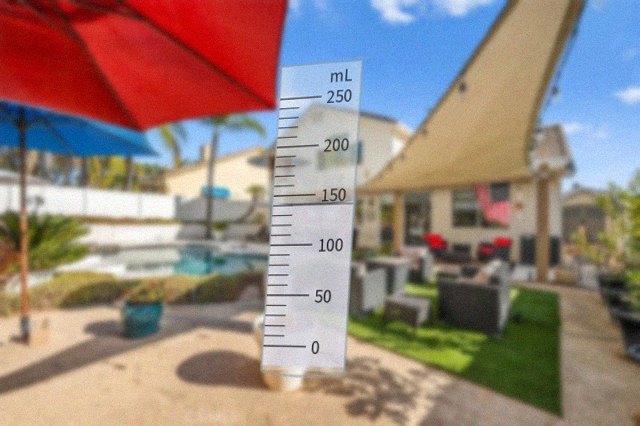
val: 140 (mL)
